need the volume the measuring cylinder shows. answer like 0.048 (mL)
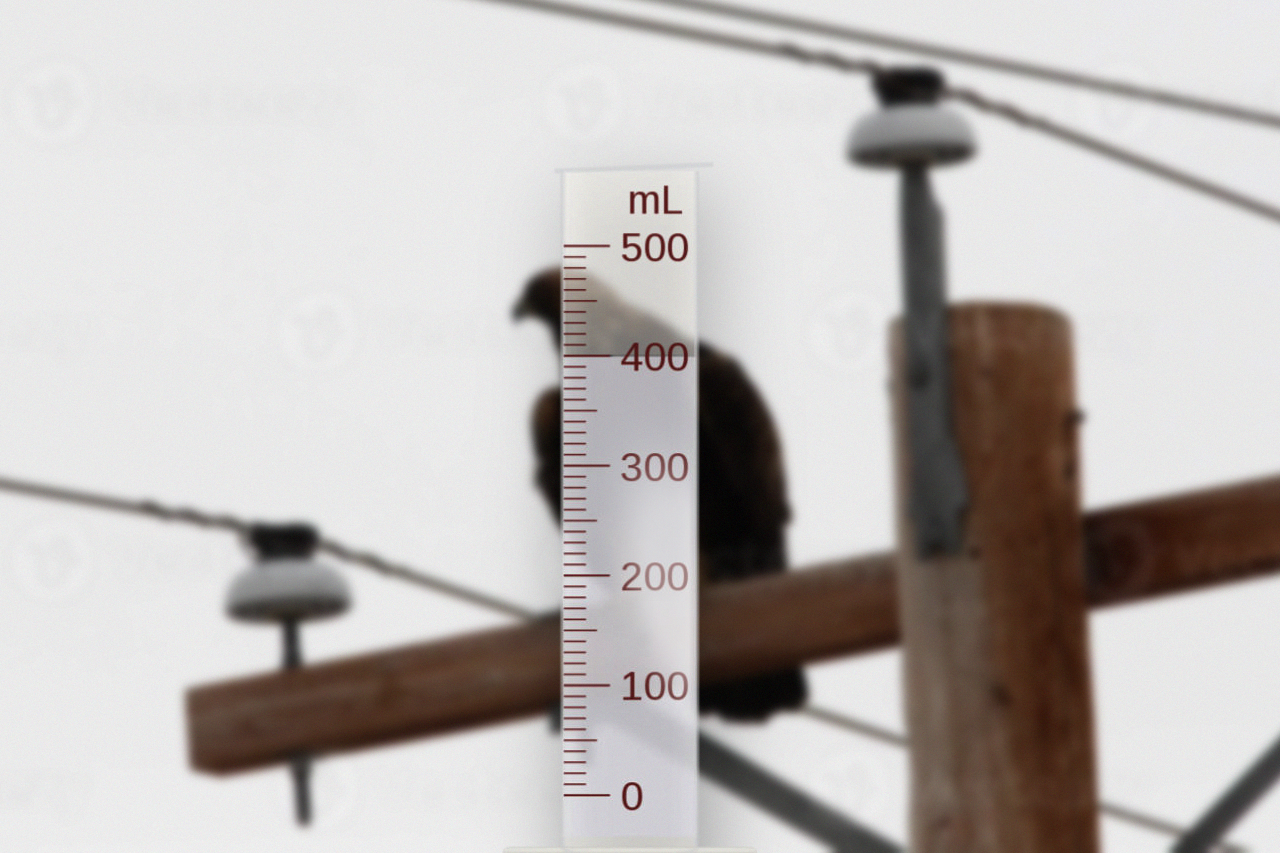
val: 400 (mL)
